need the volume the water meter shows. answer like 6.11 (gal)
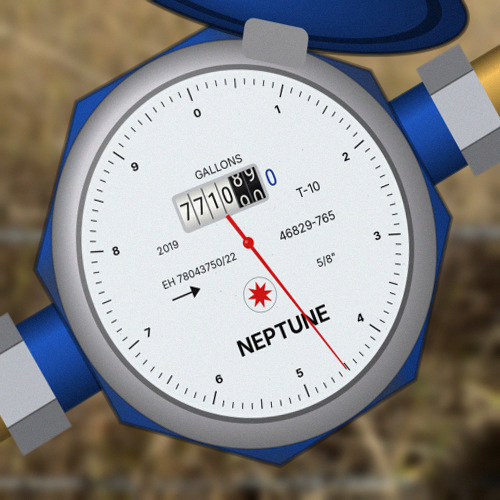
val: 7710894.5 (gal)
